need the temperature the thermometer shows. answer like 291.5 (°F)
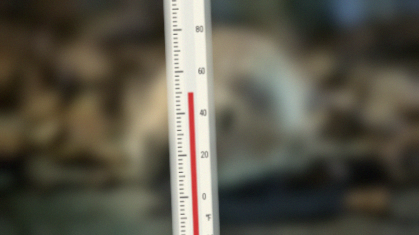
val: 50 (°F)
